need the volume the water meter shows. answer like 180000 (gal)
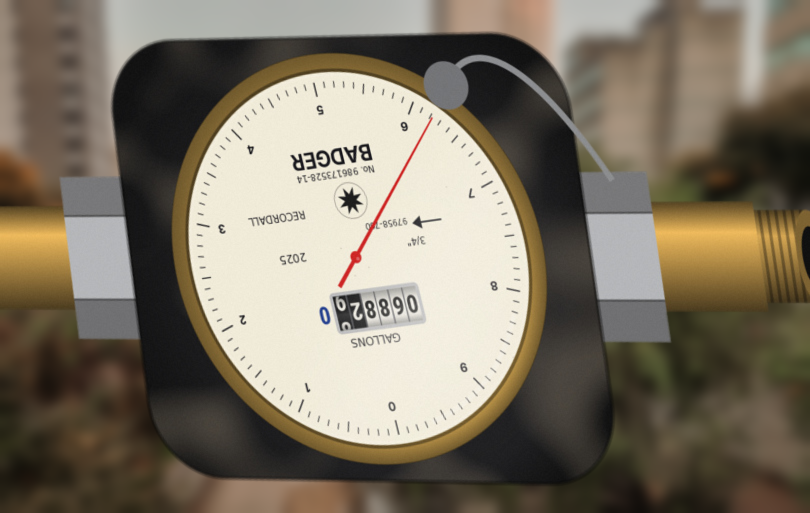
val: 688286.2 (gal)
